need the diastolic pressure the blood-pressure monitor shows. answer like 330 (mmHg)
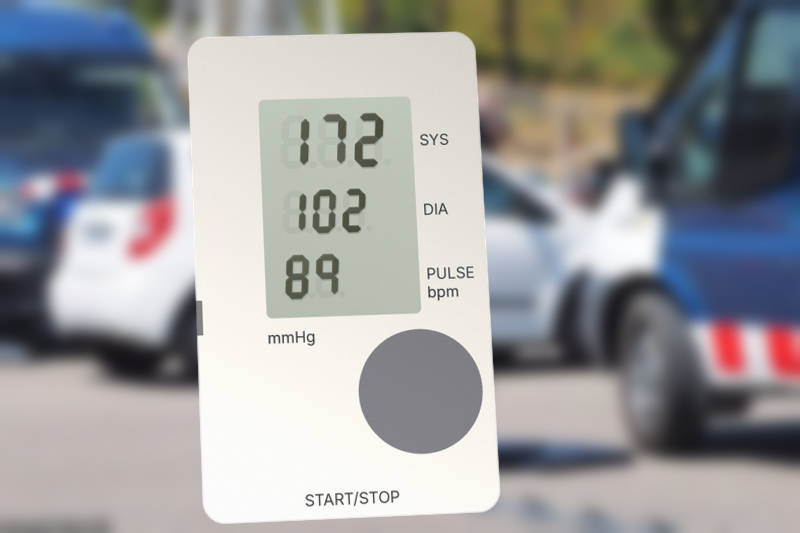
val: 102 (mmHg)
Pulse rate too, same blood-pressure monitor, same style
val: 89 (bpm)
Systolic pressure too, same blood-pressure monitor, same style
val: 172 (mmHg)
